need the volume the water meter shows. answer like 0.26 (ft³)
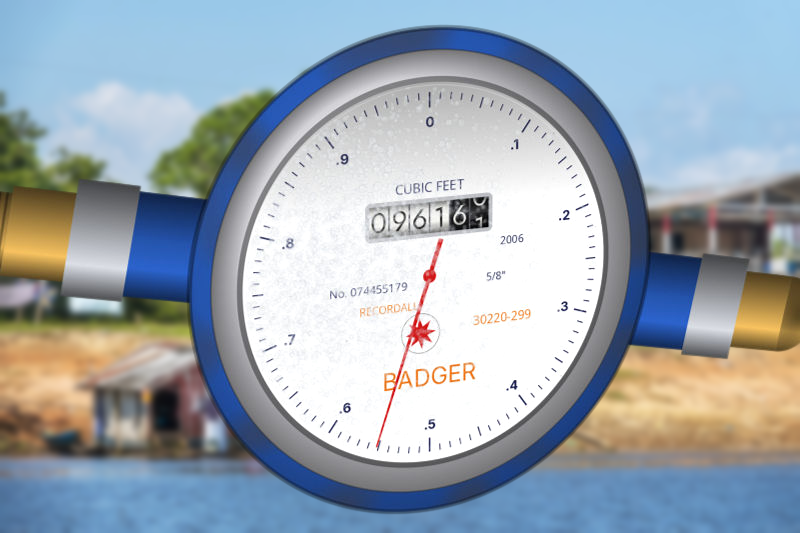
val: 96160.55 (ft³)
